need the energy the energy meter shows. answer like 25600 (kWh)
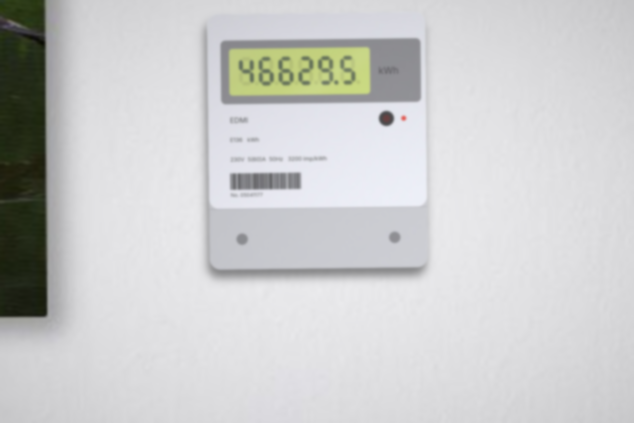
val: 46629.5 (kWh)
